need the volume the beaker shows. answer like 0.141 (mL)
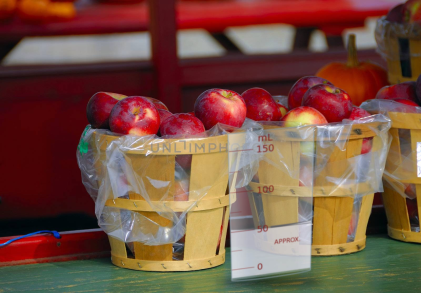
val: 50 (mL)
